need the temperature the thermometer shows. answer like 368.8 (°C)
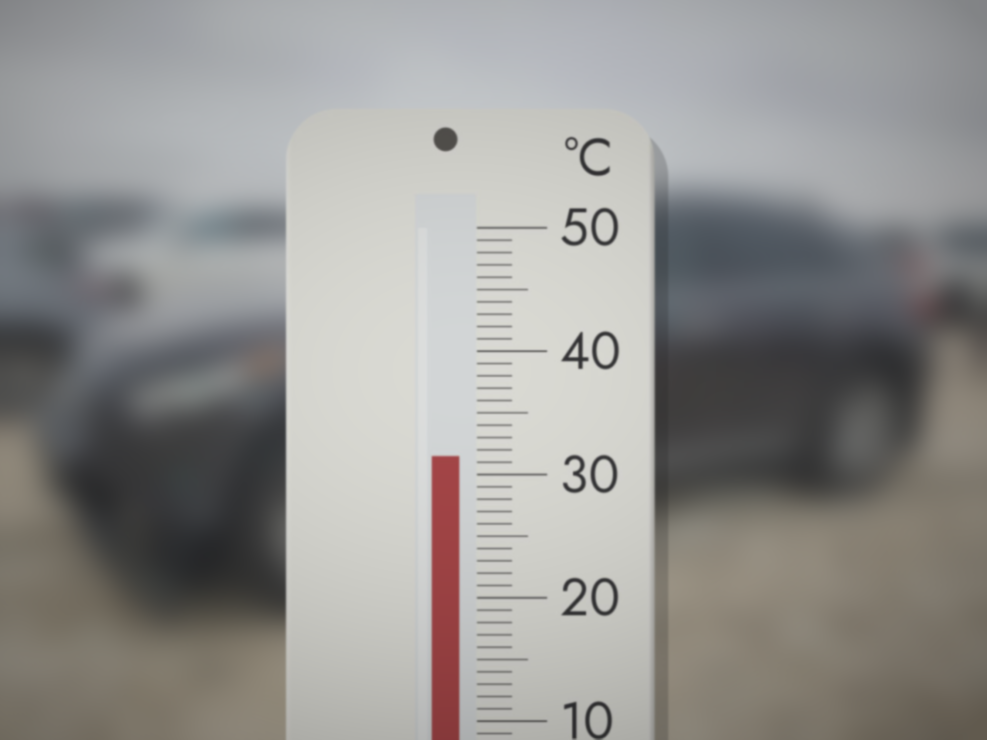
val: 31.5 (°C)
